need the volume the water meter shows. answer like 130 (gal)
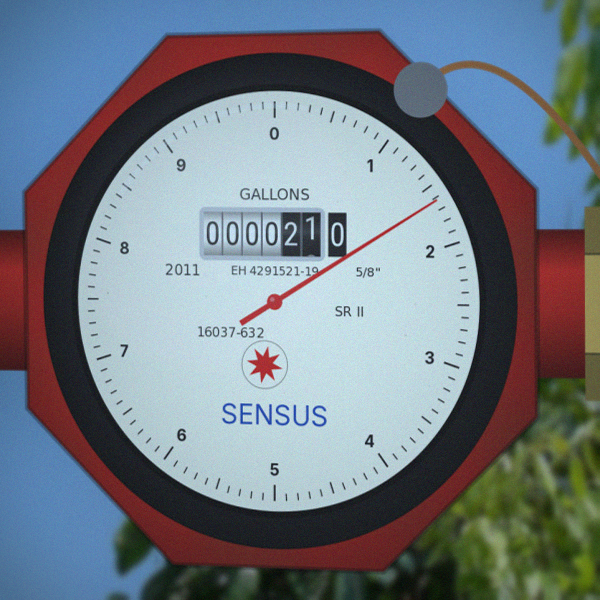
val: 211.6 (gal)
